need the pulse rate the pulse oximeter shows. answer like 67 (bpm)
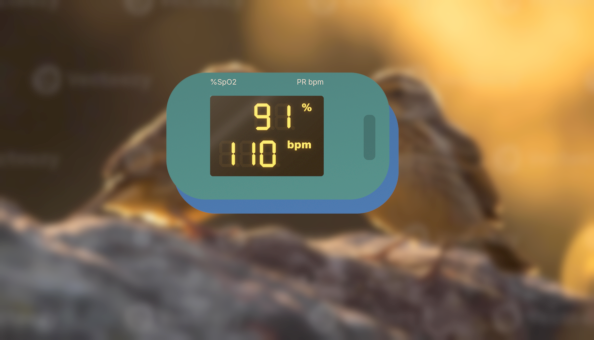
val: 110 (bpm)
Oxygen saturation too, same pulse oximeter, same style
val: 91 (%)
